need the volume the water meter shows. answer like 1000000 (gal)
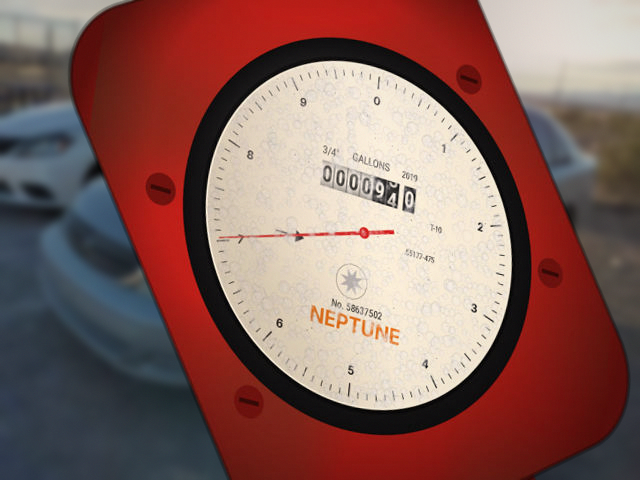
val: 937.0 (gal)
